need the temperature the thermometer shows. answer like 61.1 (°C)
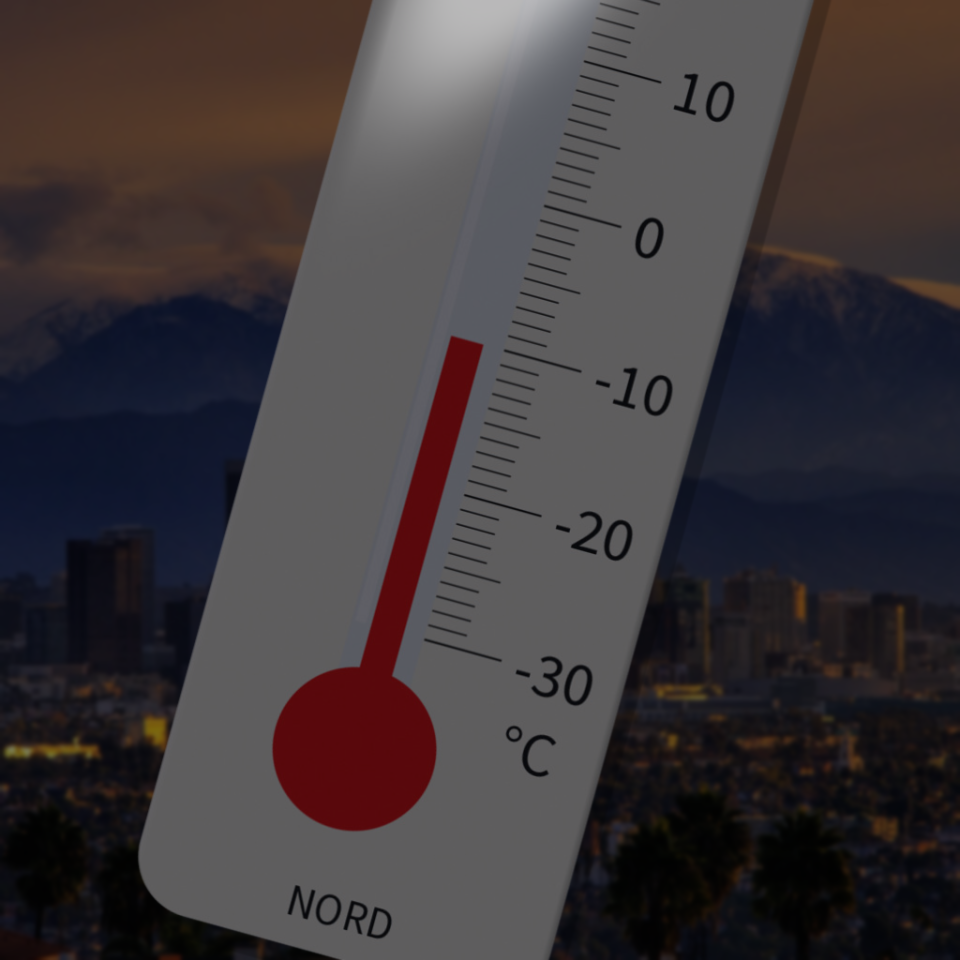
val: -10 (°C)
